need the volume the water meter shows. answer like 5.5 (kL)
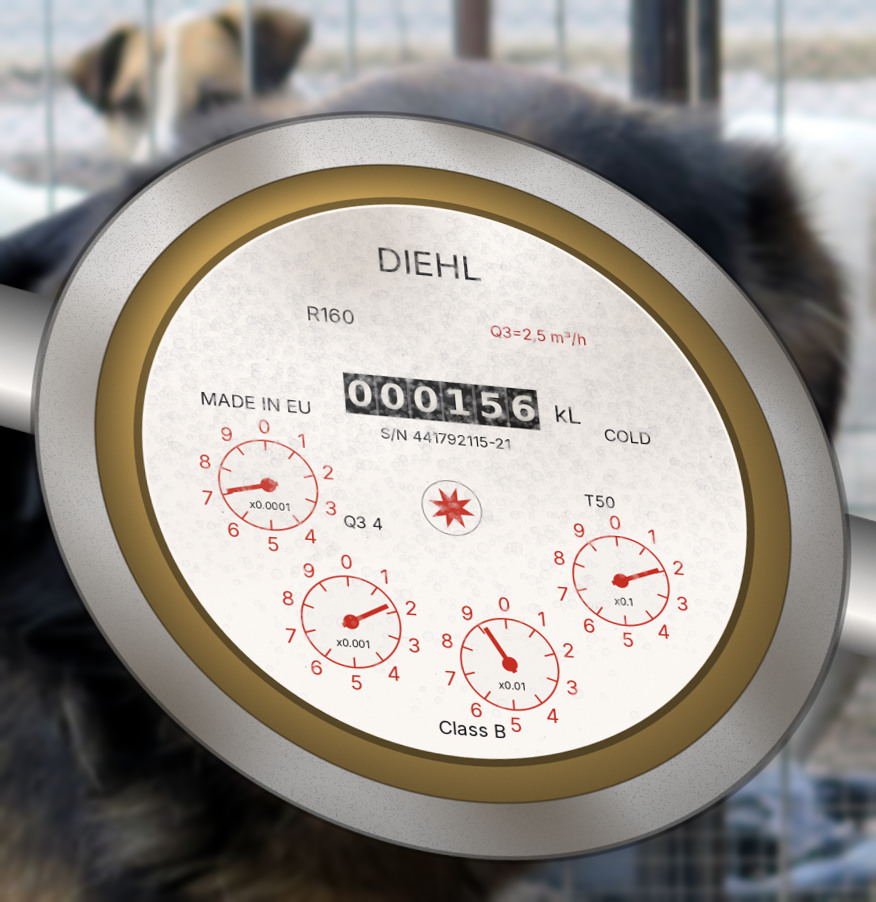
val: 156.1917 (kL)
